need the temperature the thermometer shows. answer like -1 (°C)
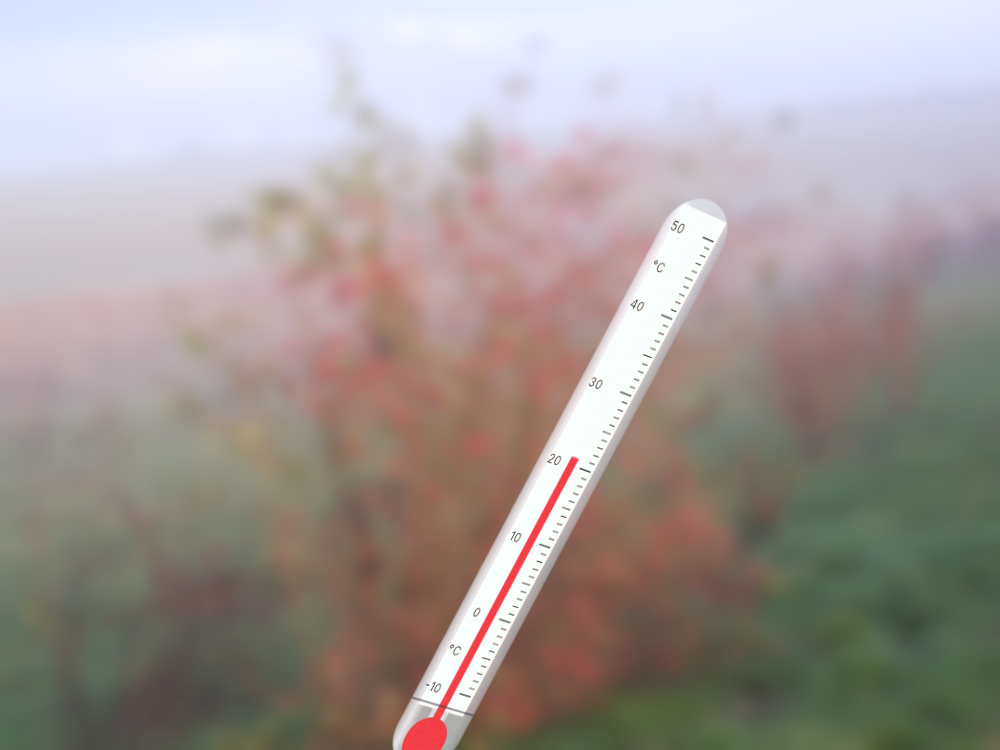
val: 21 (°C)
